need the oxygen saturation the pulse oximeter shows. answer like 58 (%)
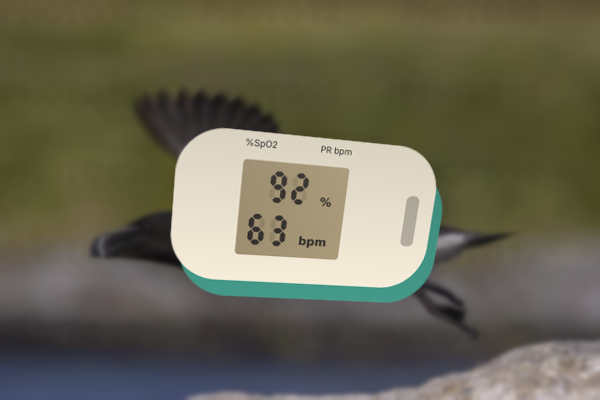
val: 92 (%)
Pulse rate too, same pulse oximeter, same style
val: 63 (bpm)
